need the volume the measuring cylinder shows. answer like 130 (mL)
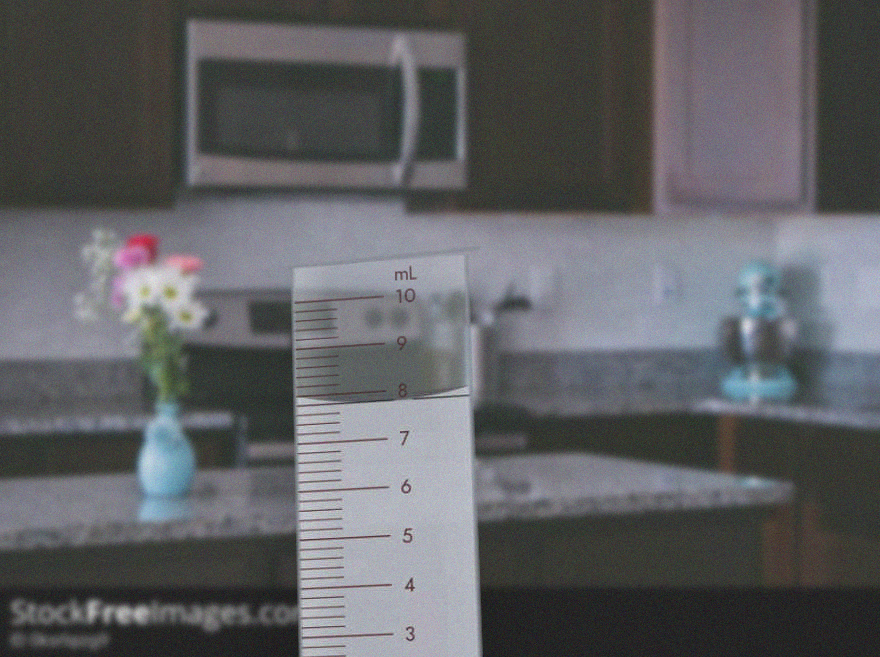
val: 7.8 (mL)
